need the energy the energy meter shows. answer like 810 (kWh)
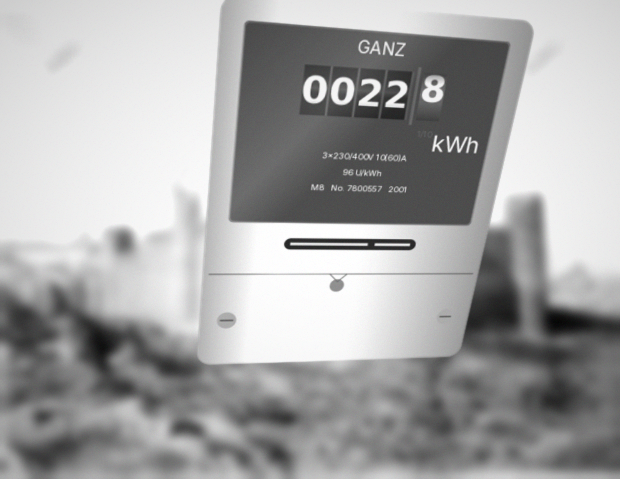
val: 22.8 (kWh)
